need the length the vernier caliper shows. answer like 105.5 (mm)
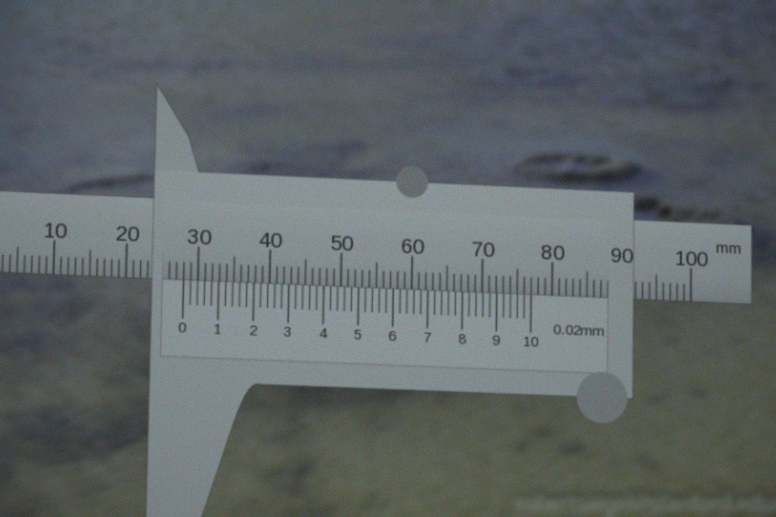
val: 28.0 (mm)
